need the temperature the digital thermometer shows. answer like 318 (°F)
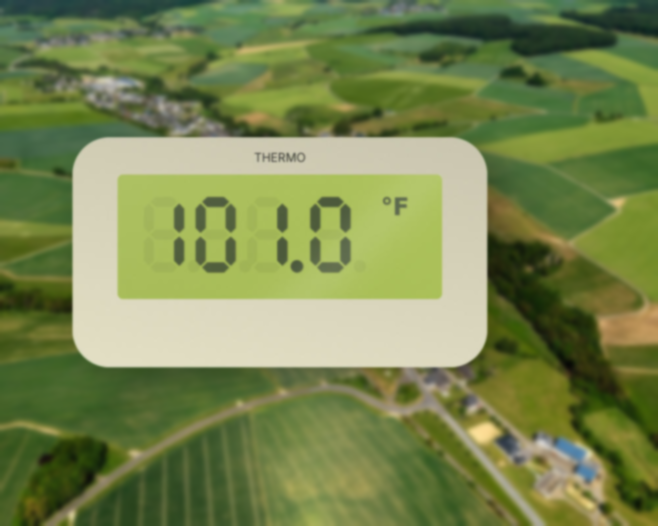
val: 101.0 (°F)
